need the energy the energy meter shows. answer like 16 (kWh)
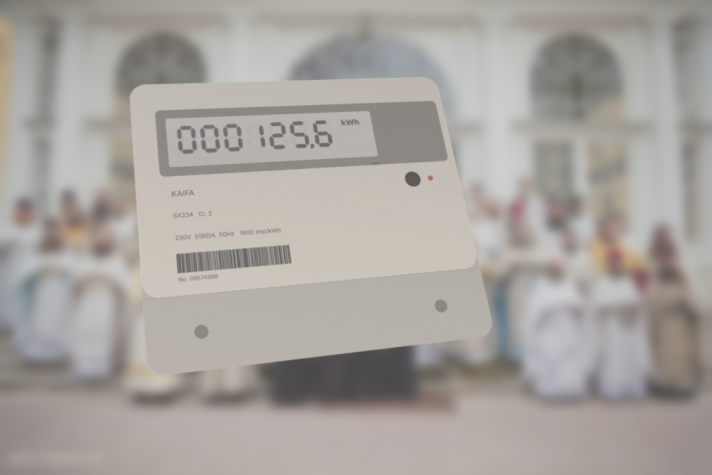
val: 125.6 (kWh)
